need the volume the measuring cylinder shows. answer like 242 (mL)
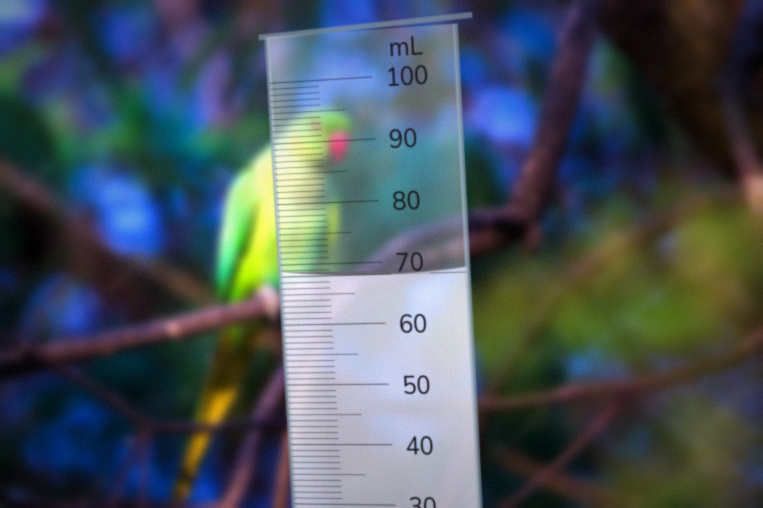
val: 68 (mL)
